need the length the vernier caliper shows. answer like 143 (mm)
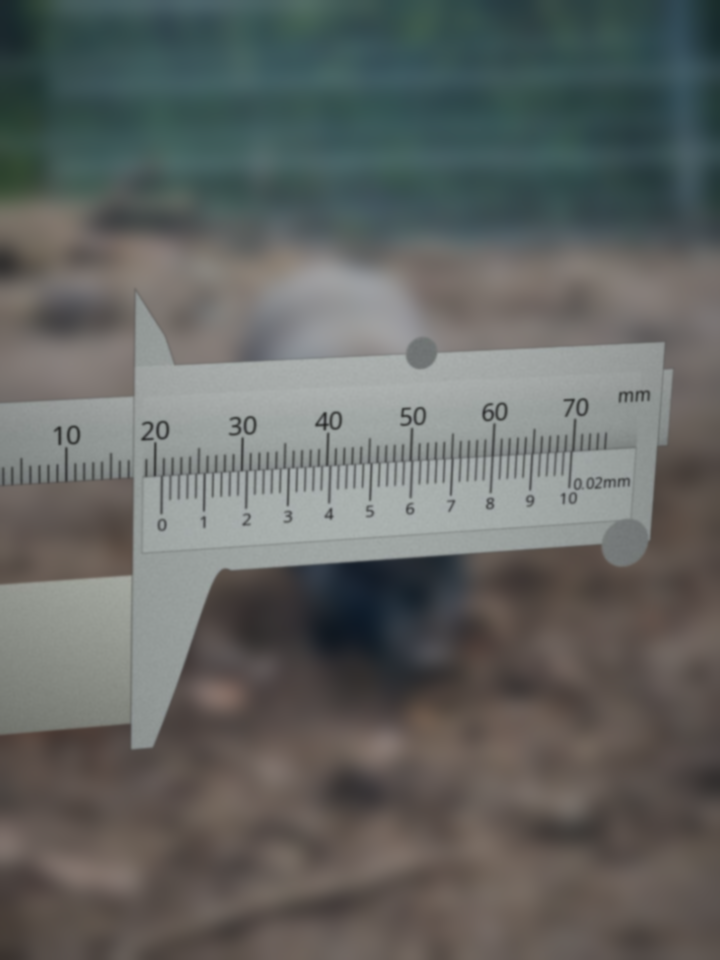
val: 20.8 (mm)
